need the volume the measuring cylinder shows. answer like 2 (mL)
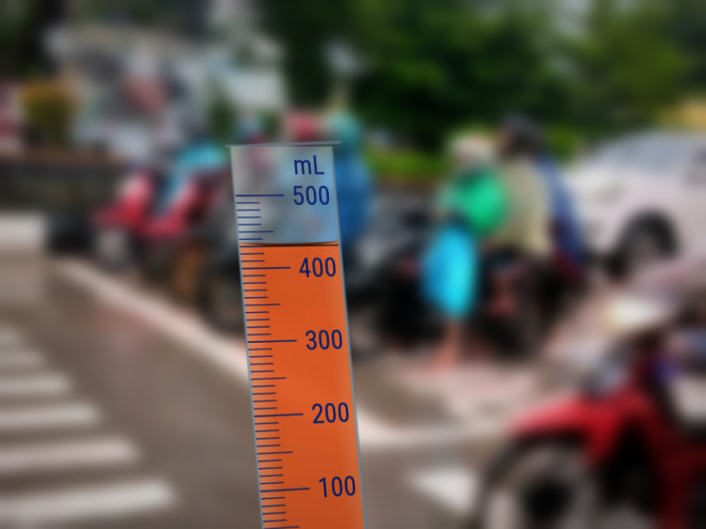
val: 430 (mL)
